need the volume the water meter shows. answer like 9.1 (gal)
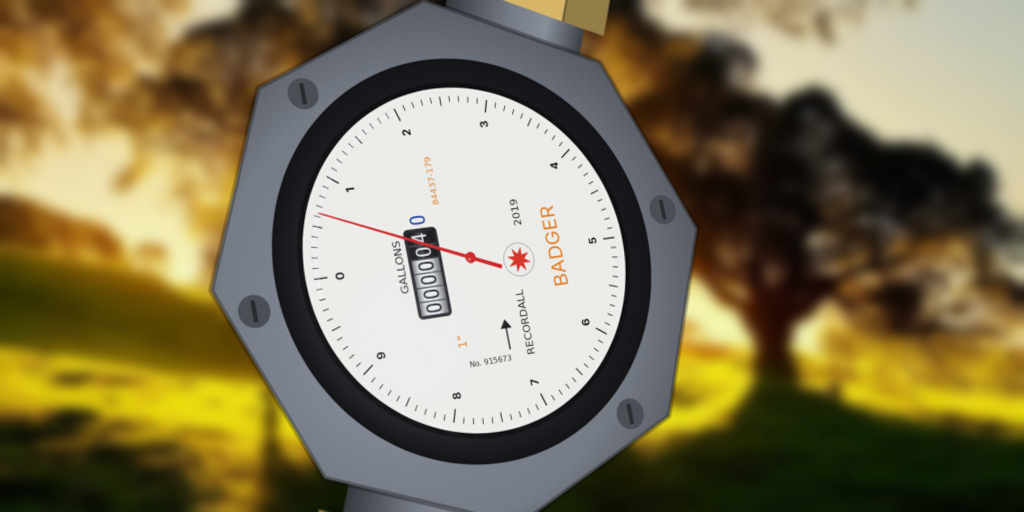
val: 40.6 (gal)
